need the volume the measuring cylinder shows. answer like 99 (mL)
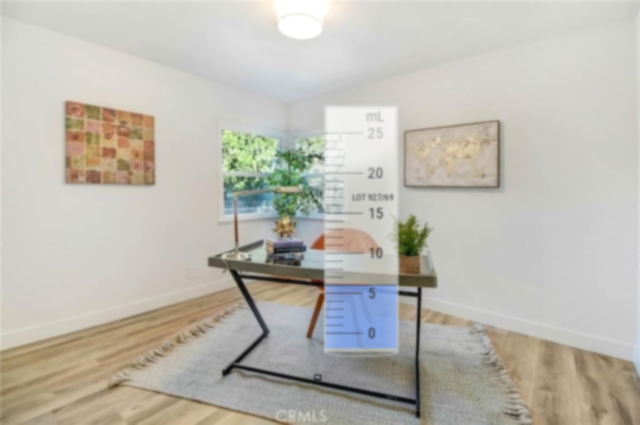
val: 6 (mL)
